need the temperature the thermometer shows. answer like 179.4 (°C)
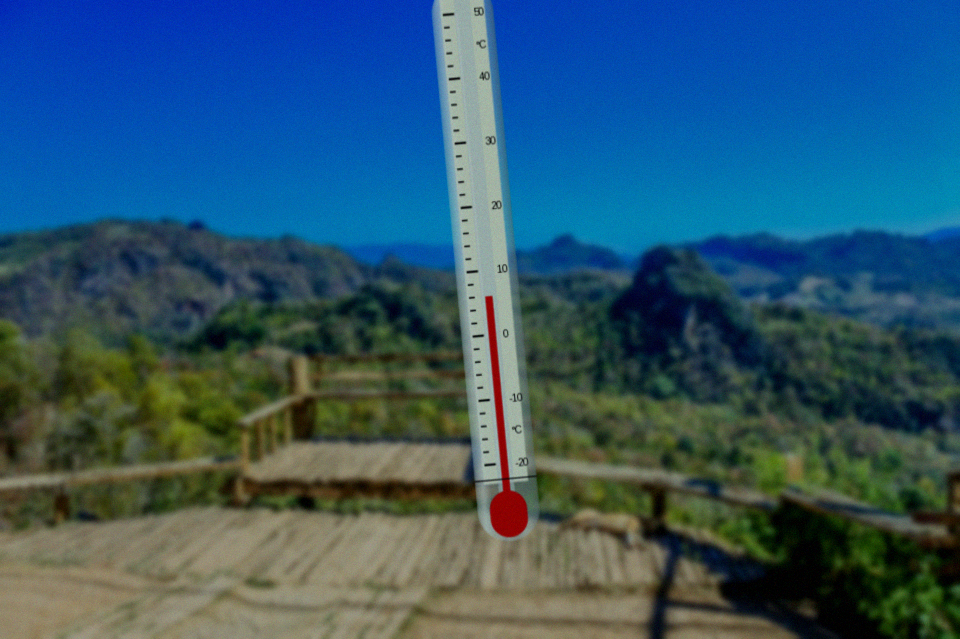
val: 6 (°C)
